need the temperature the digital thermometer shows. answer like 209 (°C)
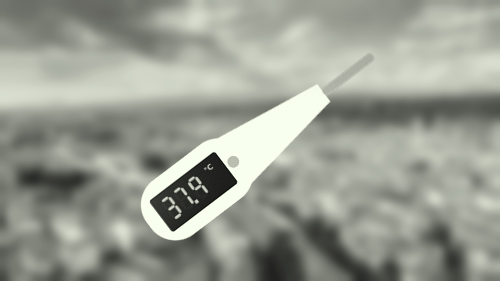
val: 37.9 (°C)
